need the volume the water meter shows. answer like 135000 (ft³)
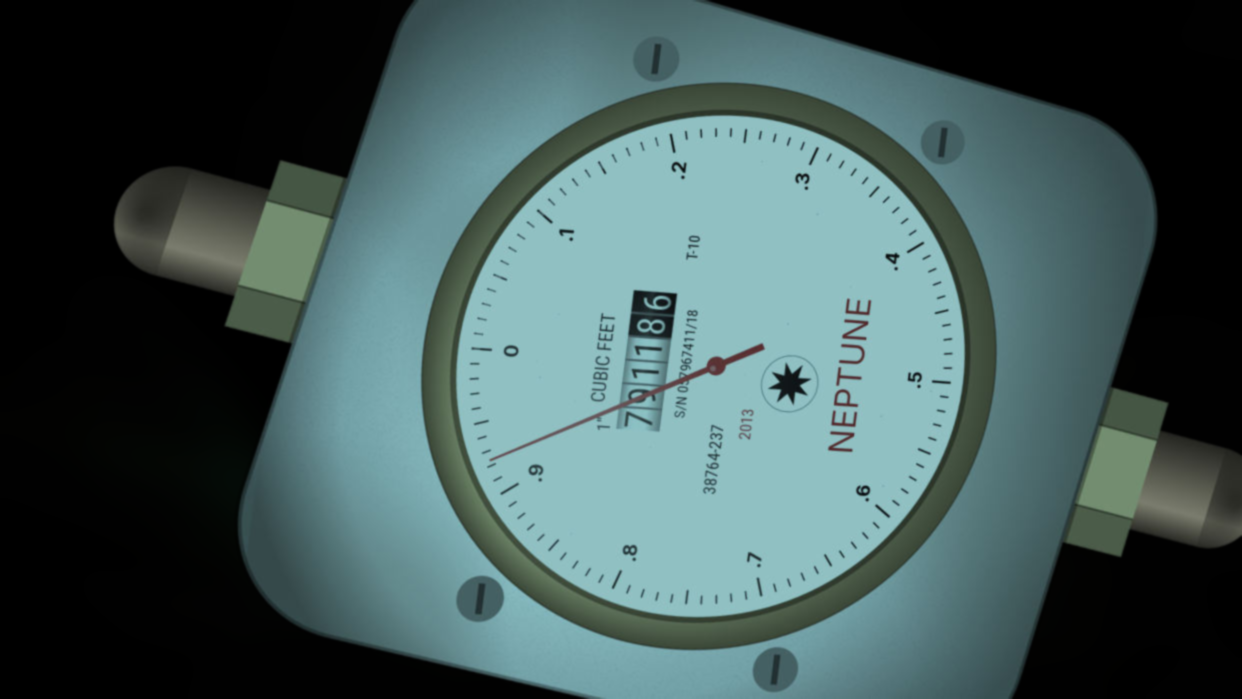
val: 791185.92 (ft³)
